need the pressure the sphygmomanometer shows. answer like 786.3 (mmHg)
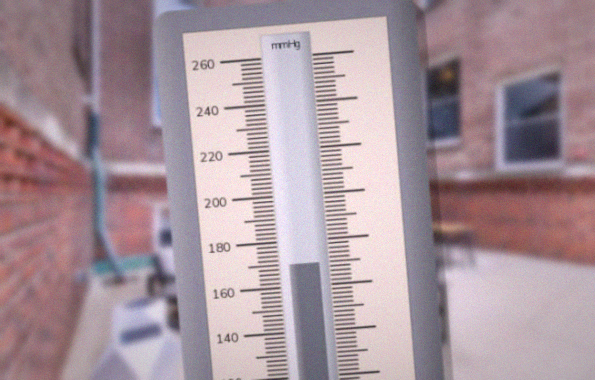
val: 170 (mmHg)
